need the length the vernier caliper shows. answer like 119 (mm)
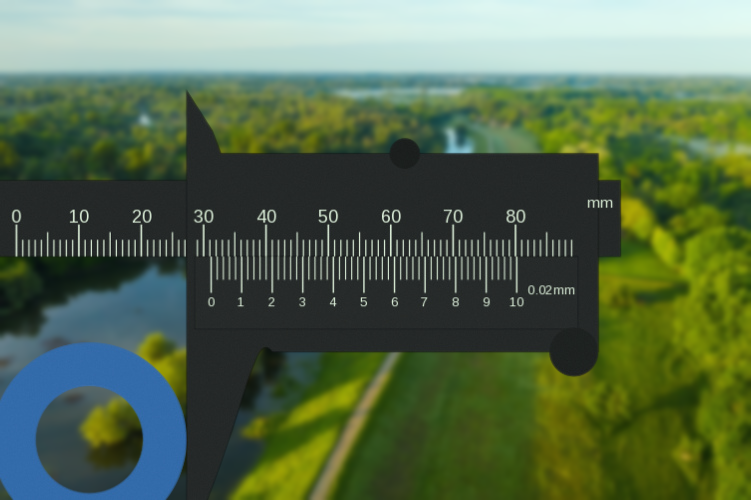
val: 31.2 (mm)
